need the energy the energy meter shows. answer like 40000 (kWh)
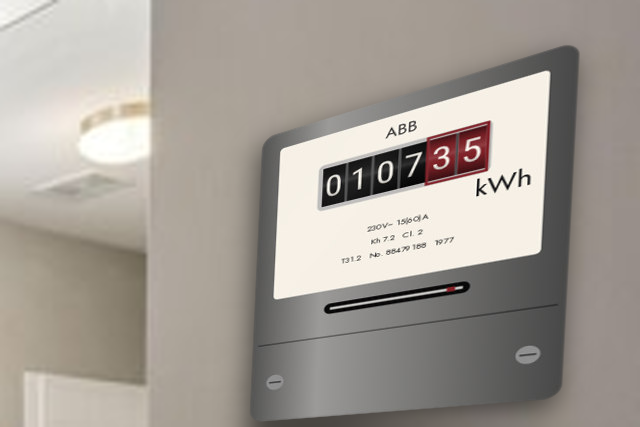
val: 107.35 (kWh)
